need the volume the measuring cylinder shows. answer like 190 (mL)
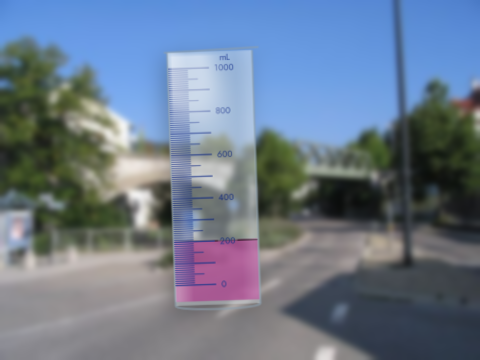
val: 200 (mL)
